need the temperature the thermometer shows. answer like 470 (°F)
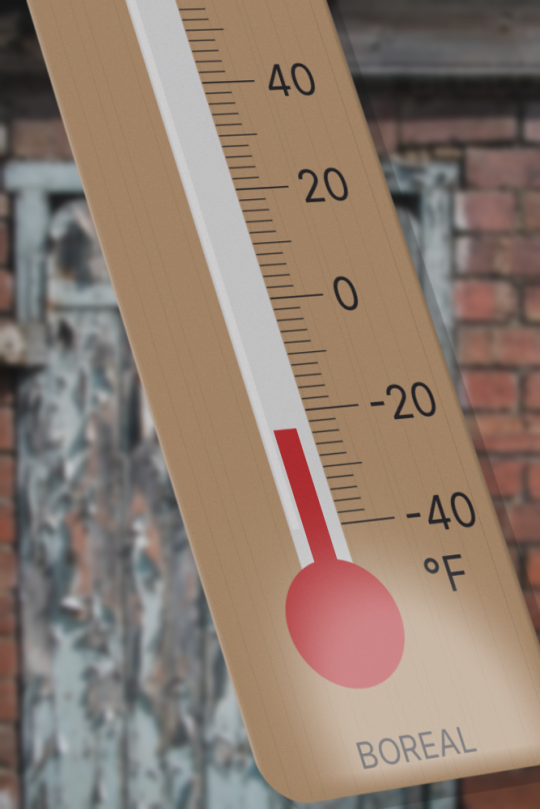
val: -23 (°F)
